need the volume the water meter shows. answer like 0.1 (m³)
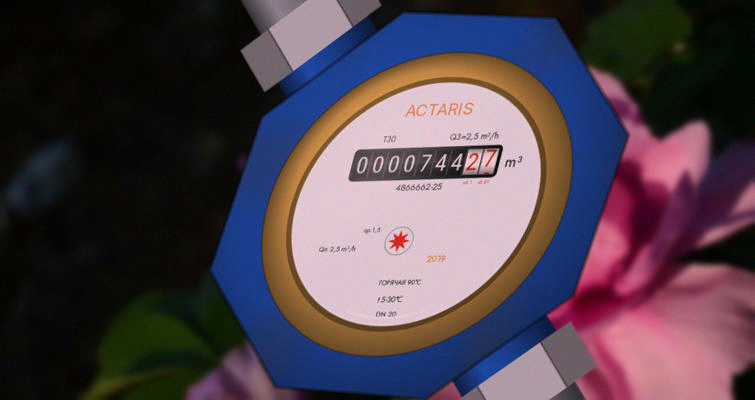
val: 744.27 (m³)
